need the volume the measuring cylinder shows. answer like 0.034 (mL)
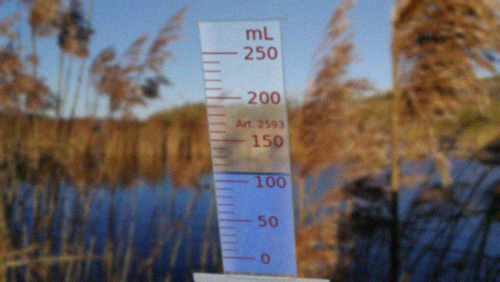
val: 110 (mL)
